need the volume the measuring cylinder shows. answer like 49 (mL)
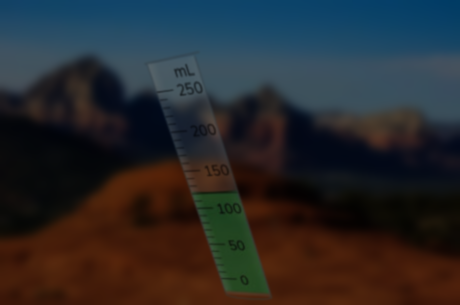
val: 120 (mL)
